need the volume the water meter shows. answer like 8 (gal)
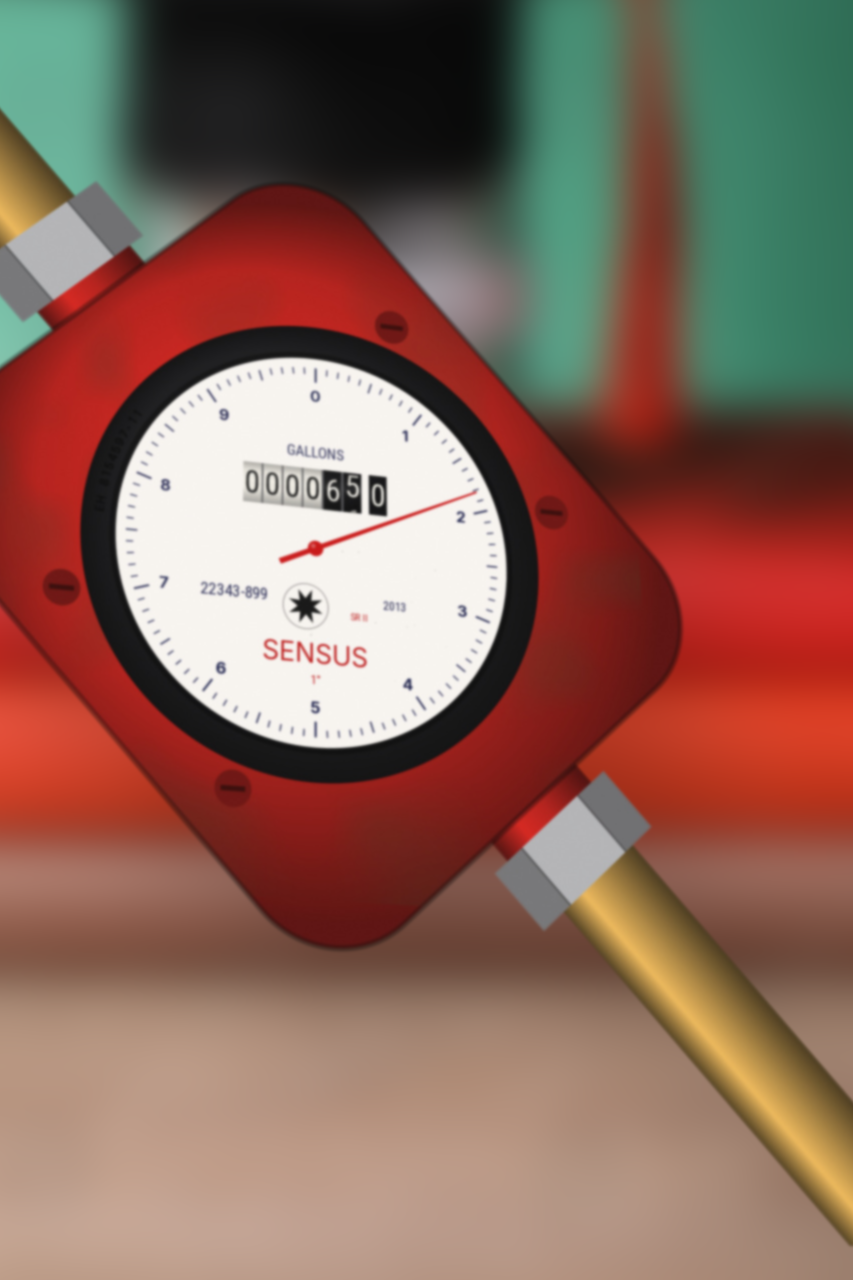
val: 651.8 (gal)
